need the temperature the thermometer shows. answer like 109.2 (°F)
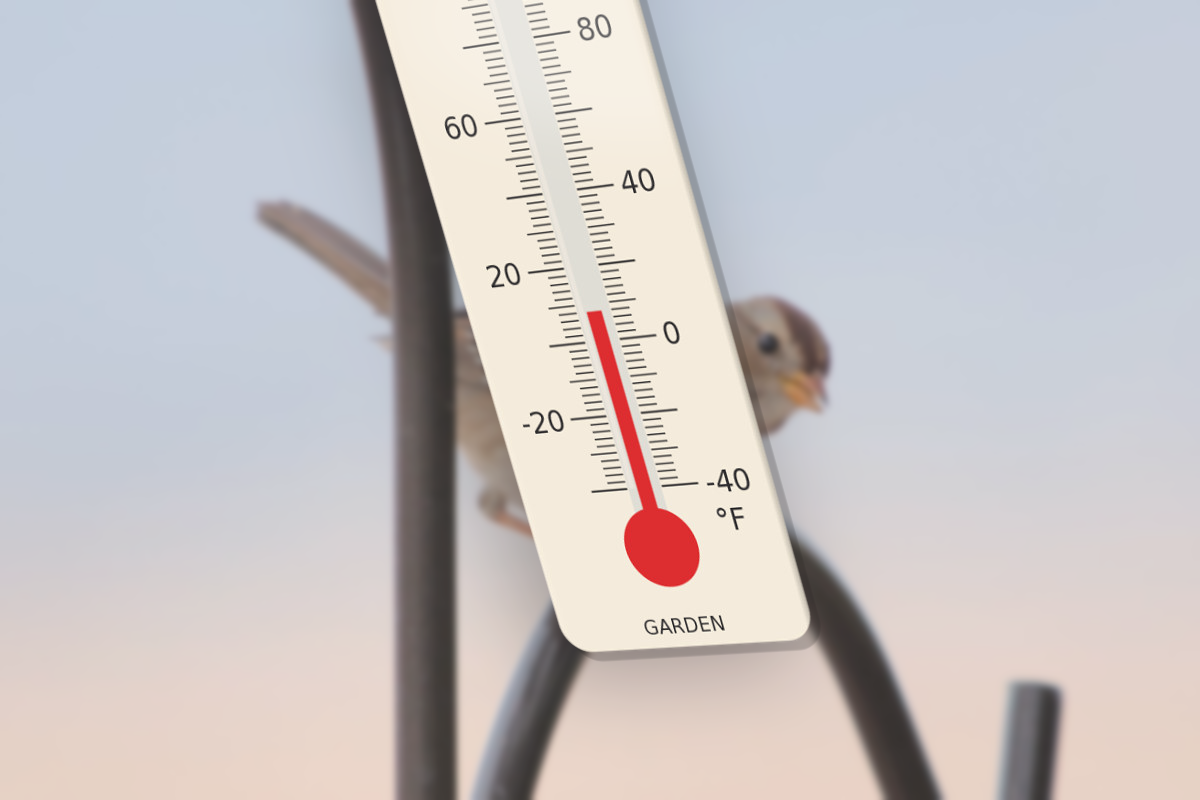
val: 8 (°F)
